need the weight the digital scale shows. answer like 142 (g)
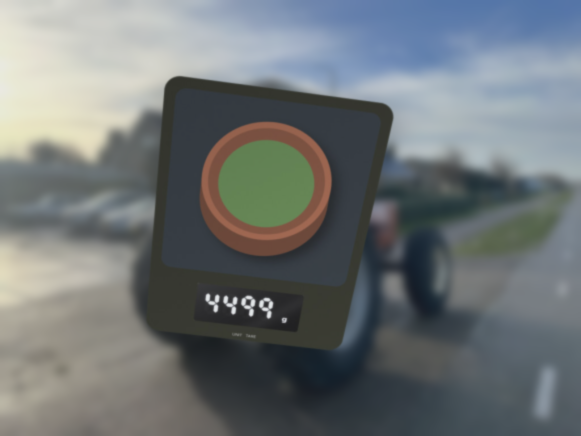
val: 4499 (g)
